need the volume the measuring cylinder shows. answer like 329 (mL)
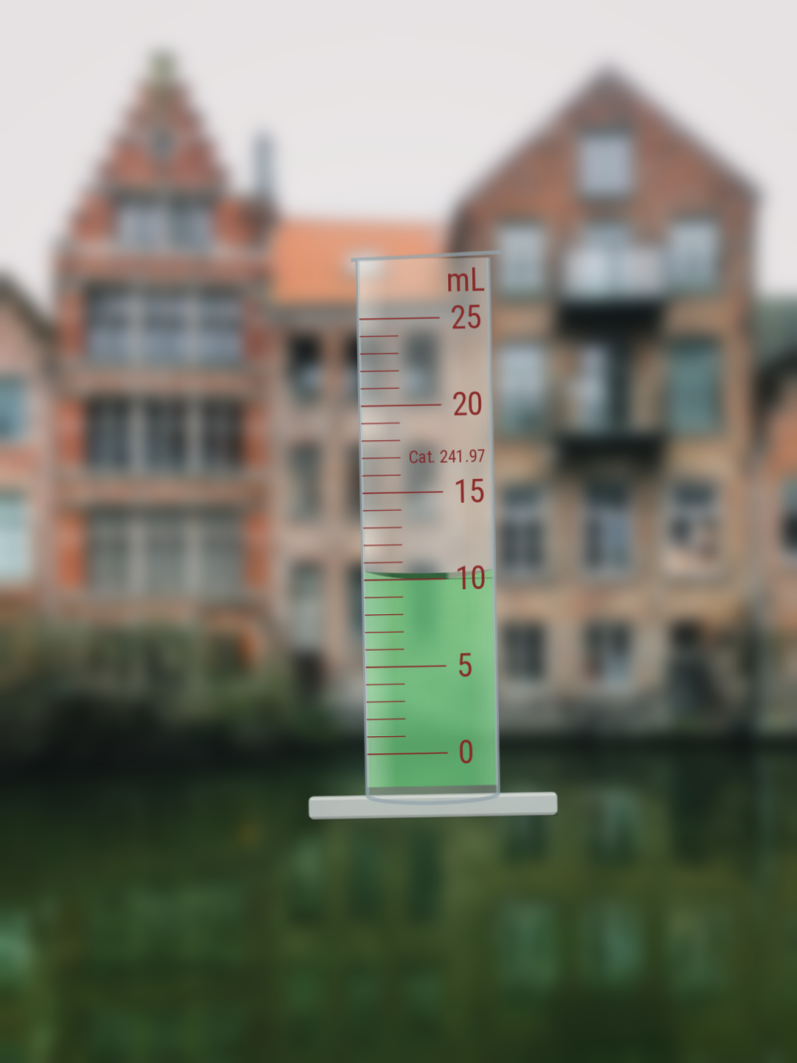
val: 10 (mL)
